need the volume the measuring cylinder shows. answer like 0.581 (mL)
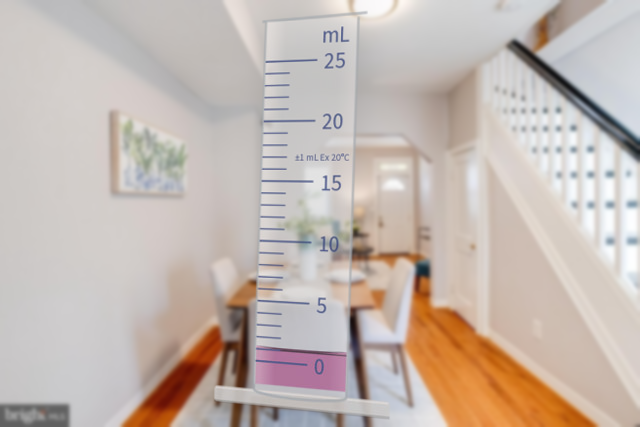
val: 1 (mL)
